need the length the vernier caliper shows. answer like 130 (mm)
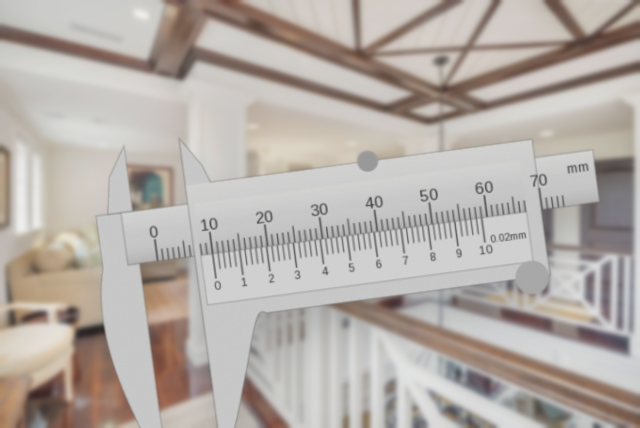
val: 10.0 (mm)
